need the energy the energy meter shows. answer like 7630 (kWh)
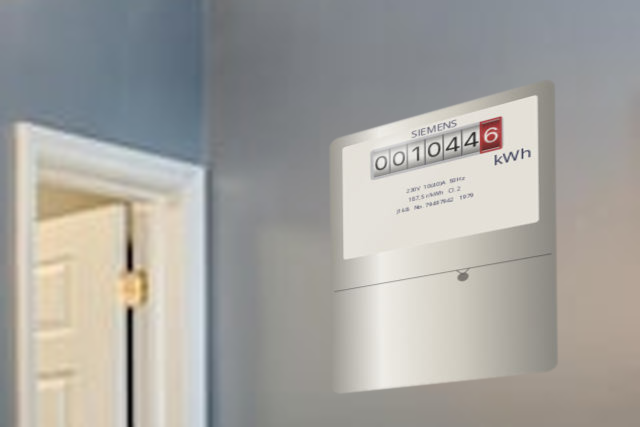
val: 1044.6 (kWh)
